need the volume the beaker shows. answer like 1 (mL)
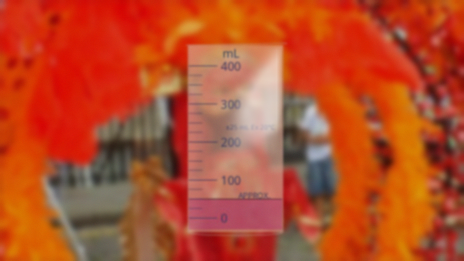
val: 50 (mL)
